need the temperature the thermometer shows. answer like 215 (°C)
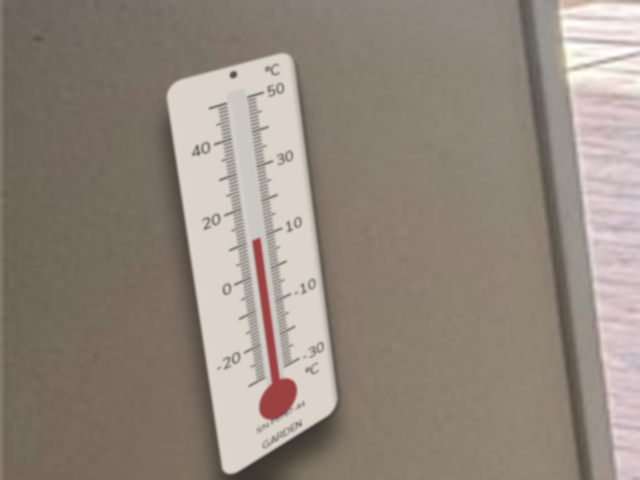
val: 10 (°C)
